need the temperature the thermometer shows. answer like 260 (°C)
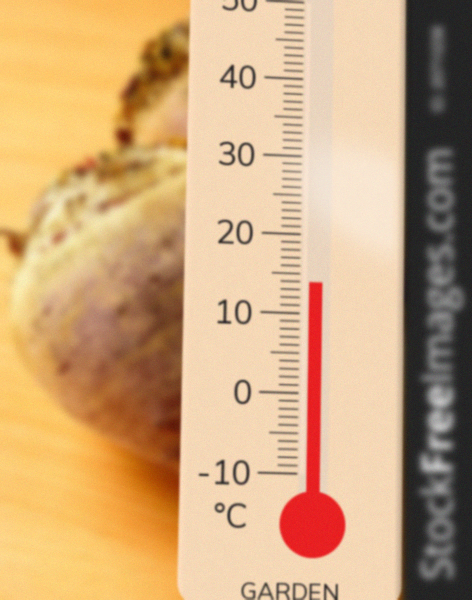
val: 14 (°C)
